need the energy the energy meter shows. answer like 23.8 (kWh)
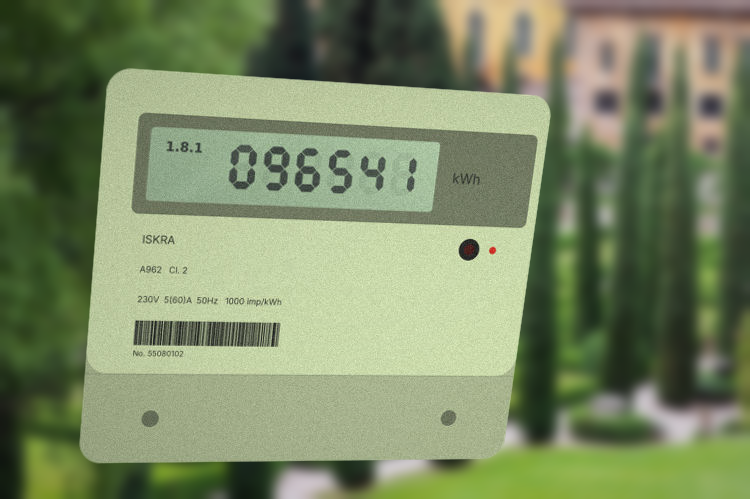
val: 96541 (kWh)
